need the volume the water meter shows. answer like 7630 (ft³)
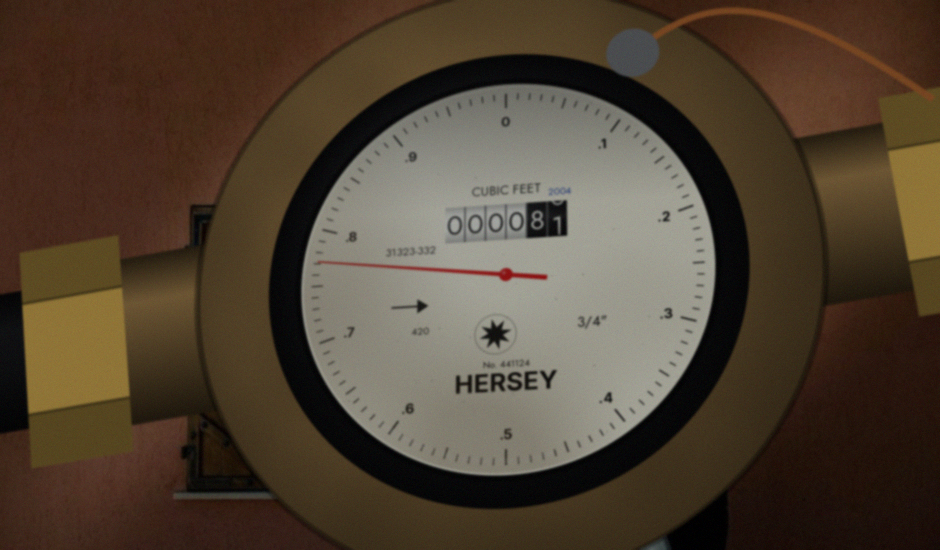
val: 80.77 (ft³)
